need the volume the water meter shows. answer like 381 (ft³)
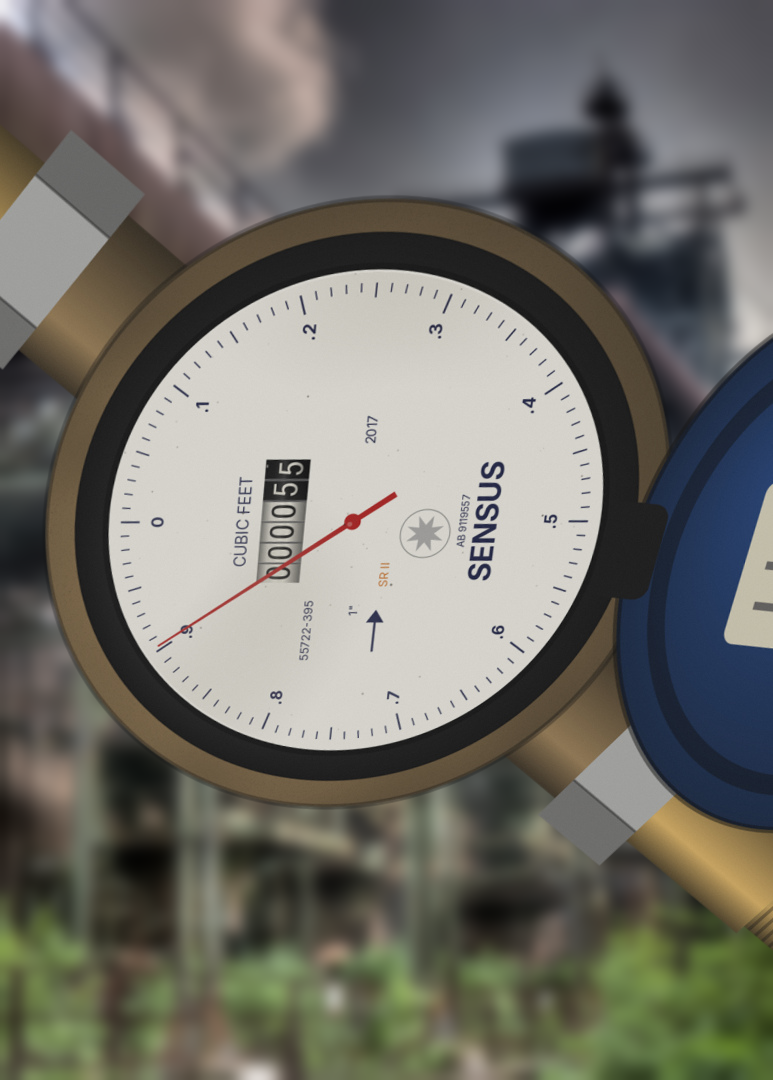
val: 54.90 (ft³)
